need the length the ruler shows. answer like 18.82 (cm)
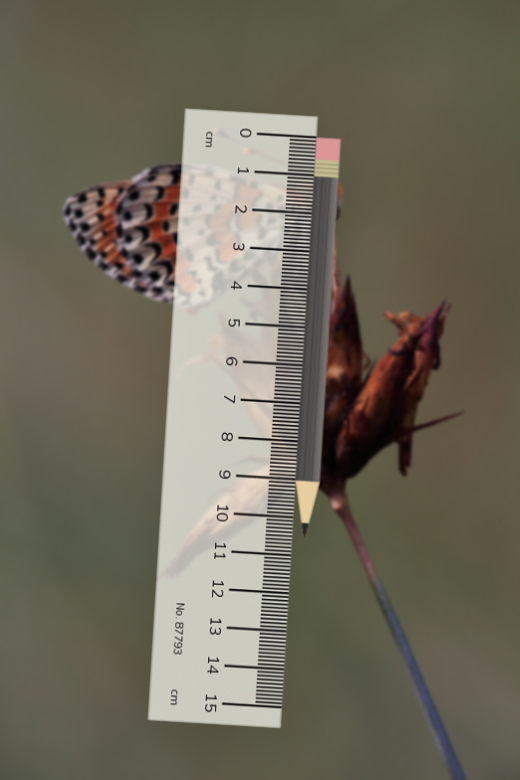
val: 10.5 (cm)
